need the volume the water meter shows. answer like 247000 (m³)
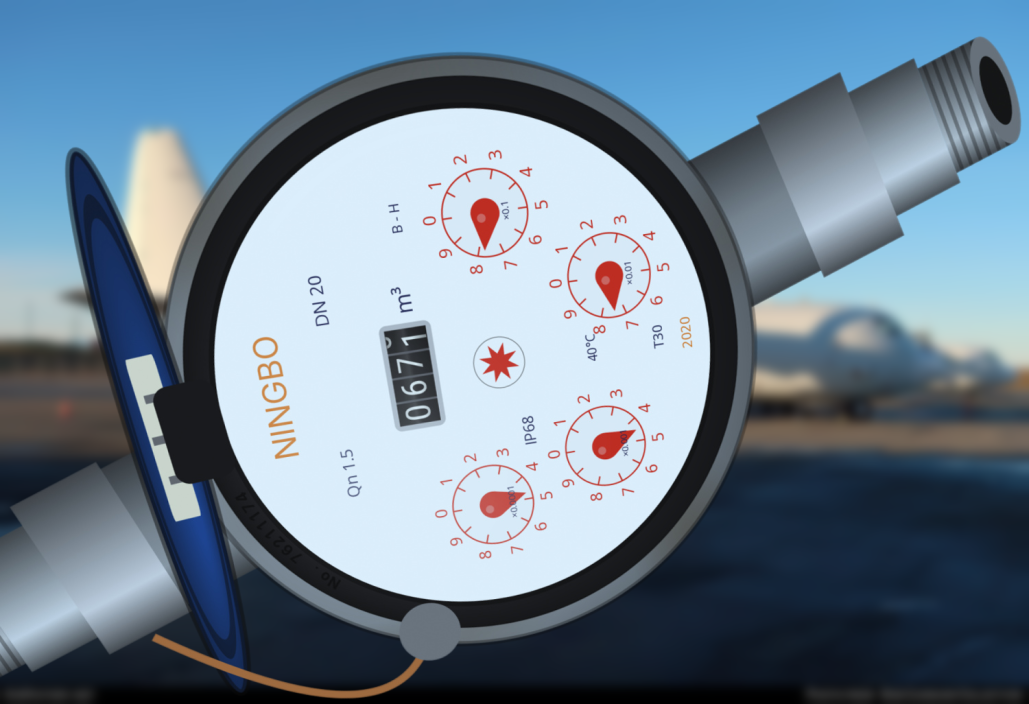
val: 670.7744 (m³)
